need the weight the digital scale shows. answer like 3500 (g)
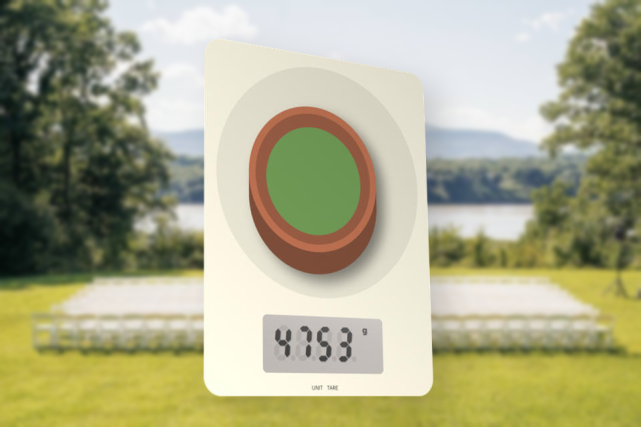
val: 4753 (g)
